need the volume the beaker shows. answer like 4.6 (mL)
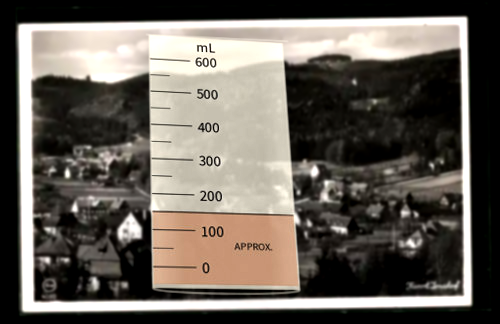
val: 150 (mL)
